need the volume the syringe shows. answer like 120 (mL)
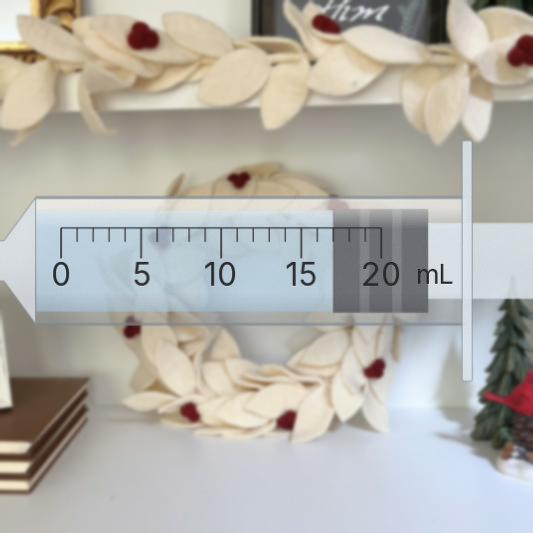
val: 17 (mL)
